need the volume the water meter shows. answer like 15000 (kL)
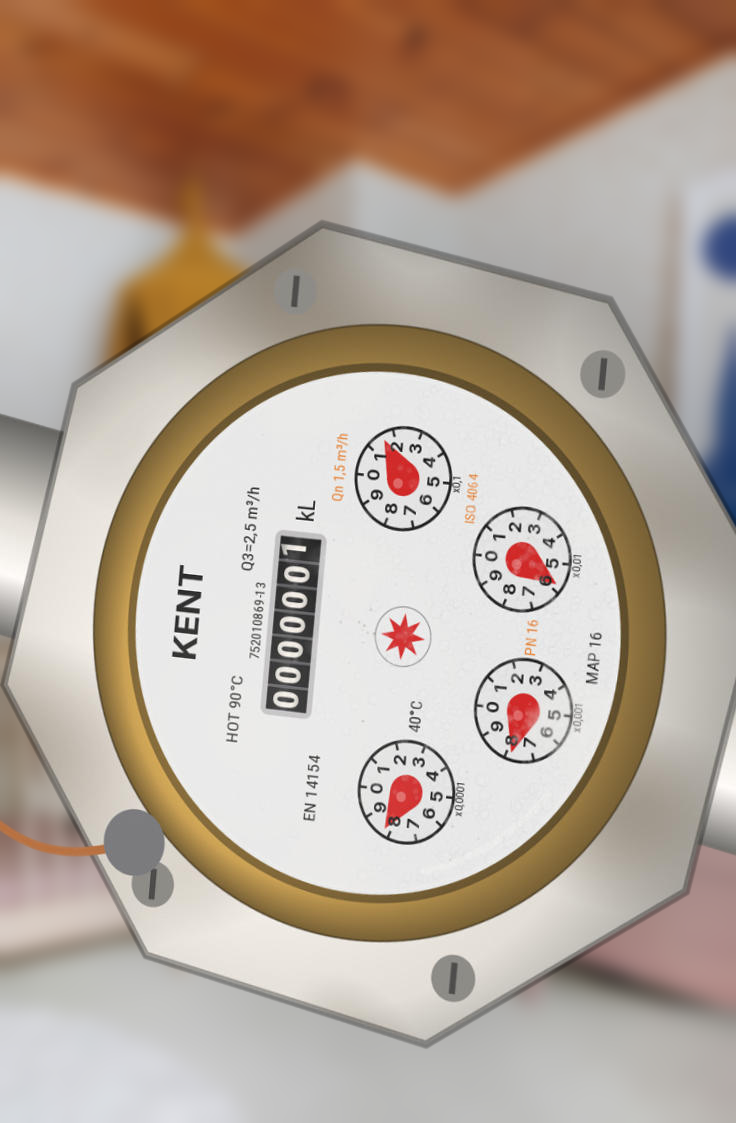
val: 1.1578 (kL)
